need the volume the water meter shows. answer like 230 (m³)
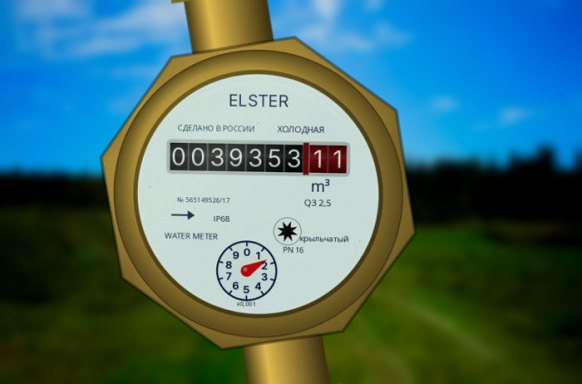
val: 39353.111 (m³)
